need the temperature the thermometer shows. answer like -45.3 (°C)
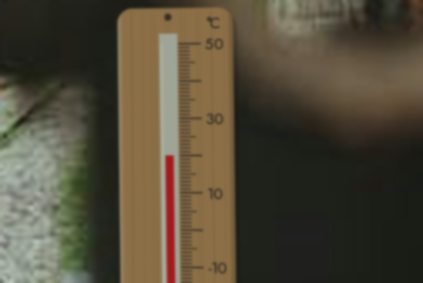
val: 20 (°C)
